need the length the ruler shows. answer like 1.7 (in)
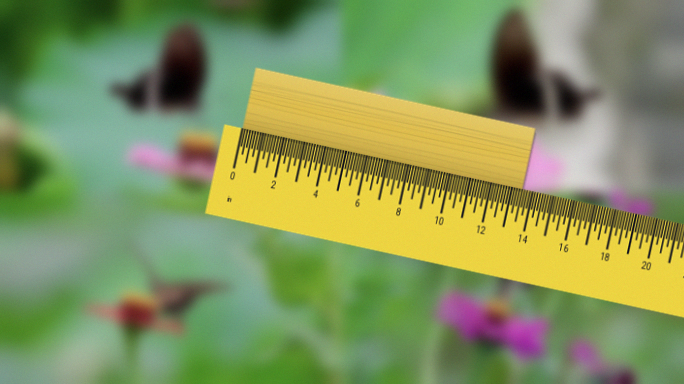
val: 13.5 (in)
